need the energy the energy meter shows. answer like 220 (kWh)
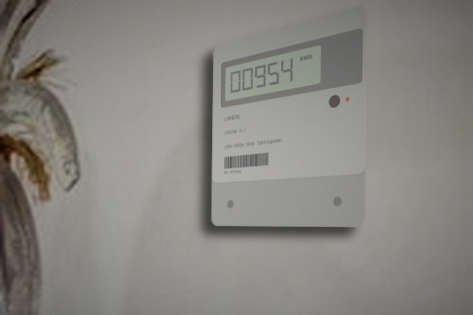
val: 954 (kWh)
